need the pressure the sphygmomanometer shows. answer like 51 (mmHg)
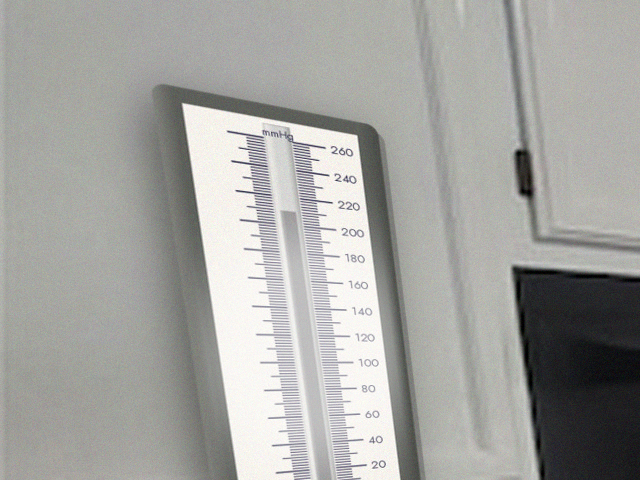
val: 210 (mmHg)
